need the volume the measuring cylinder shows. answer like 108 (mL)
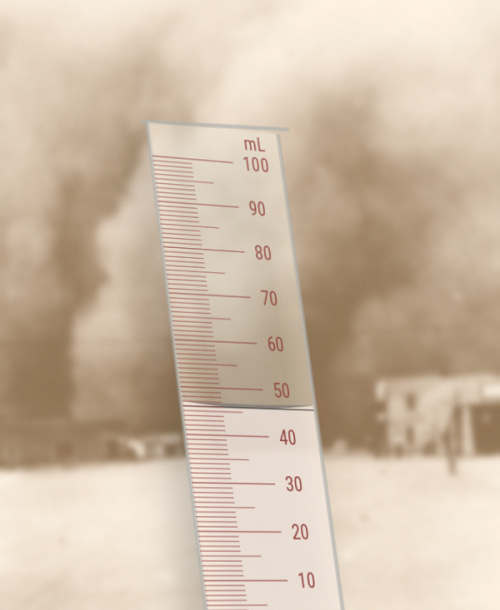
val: 46 (mL)
